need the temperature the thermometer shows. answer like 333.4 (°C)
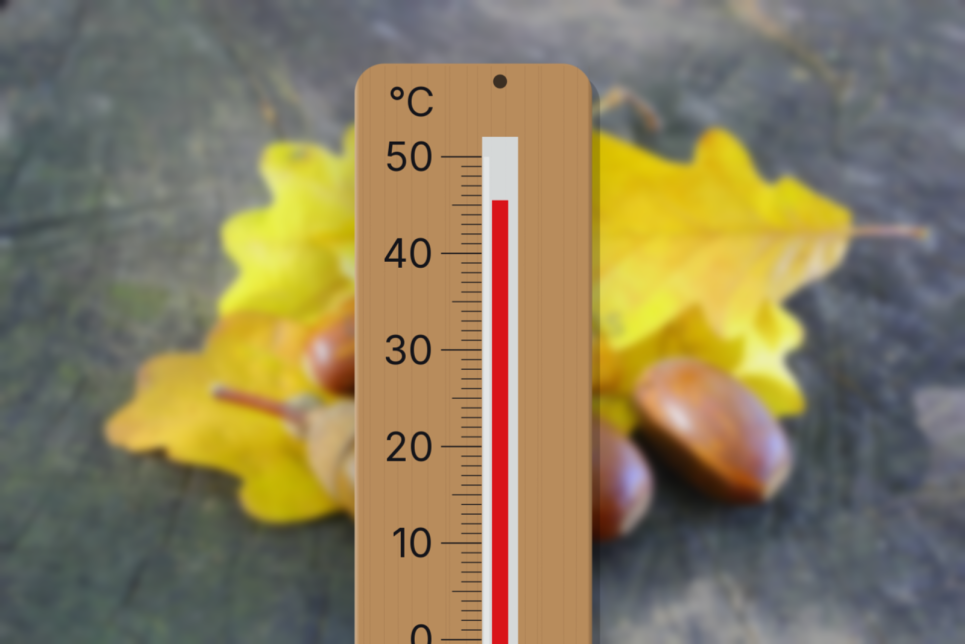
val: 45.5 (°C)
